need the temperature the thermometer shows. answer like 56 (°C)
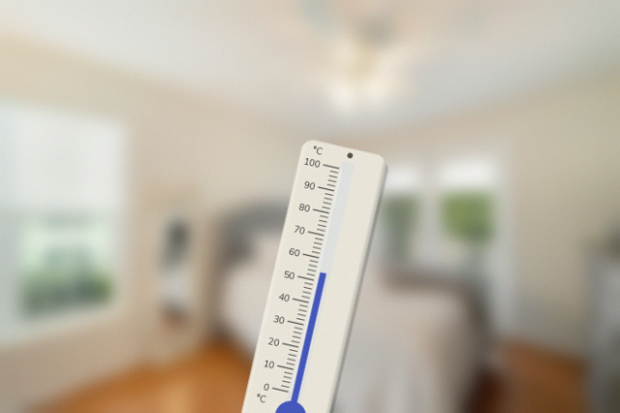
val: 54 (°C)
